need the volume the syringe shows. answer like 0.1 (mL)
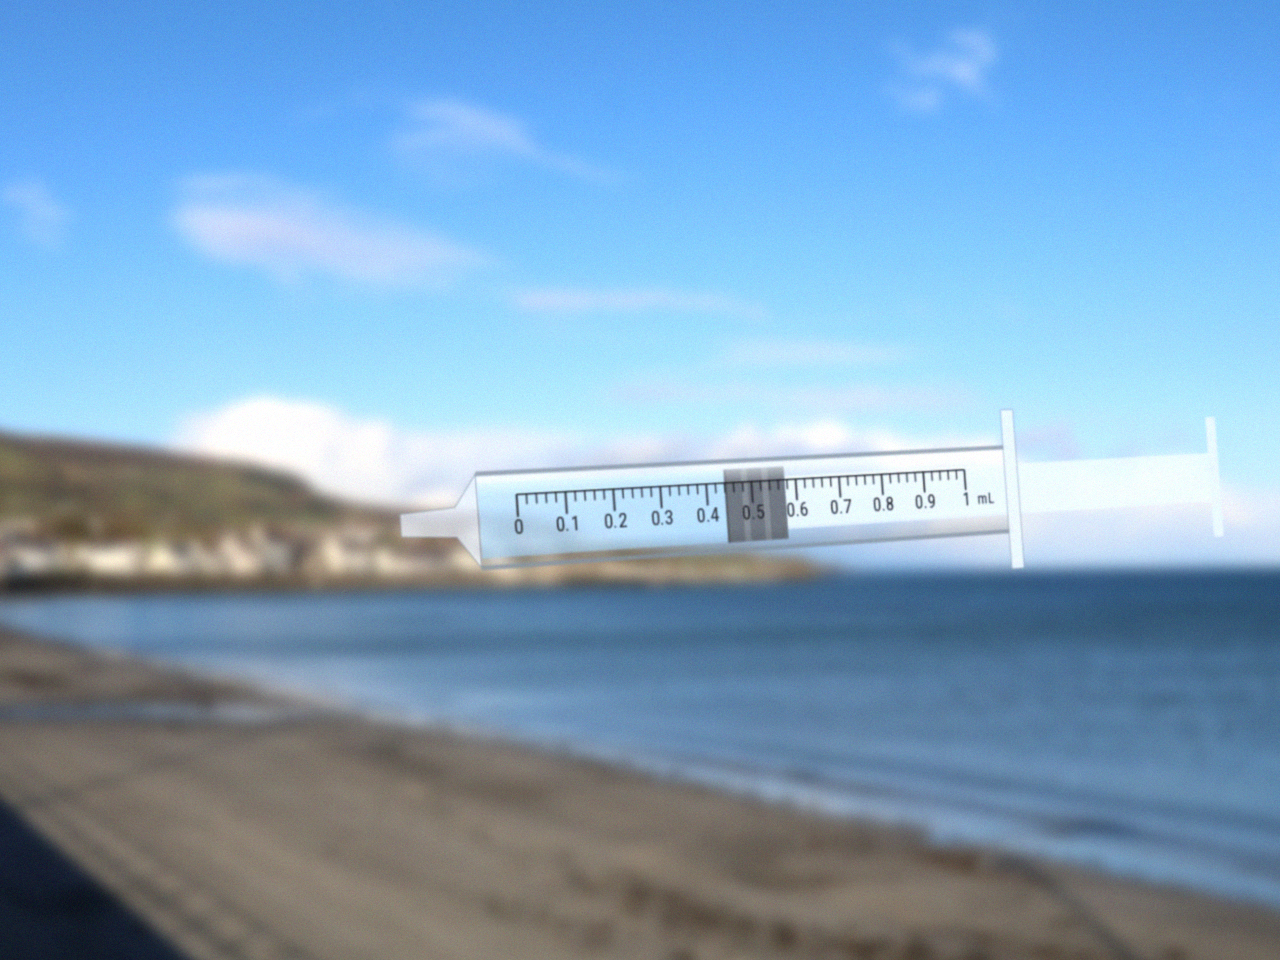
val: 0.44 (mL)
